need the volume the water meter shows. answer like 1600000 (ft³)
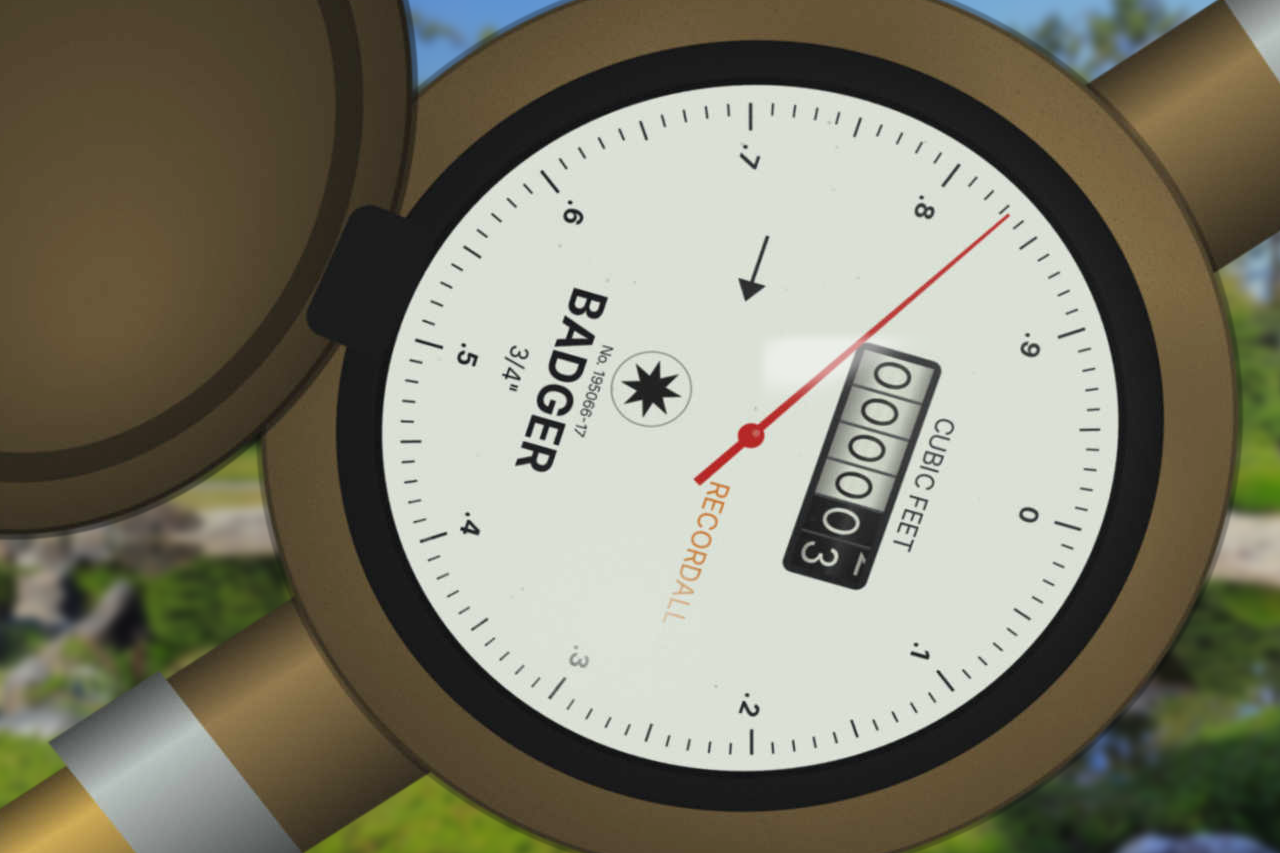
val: 2.83 (ft³)
